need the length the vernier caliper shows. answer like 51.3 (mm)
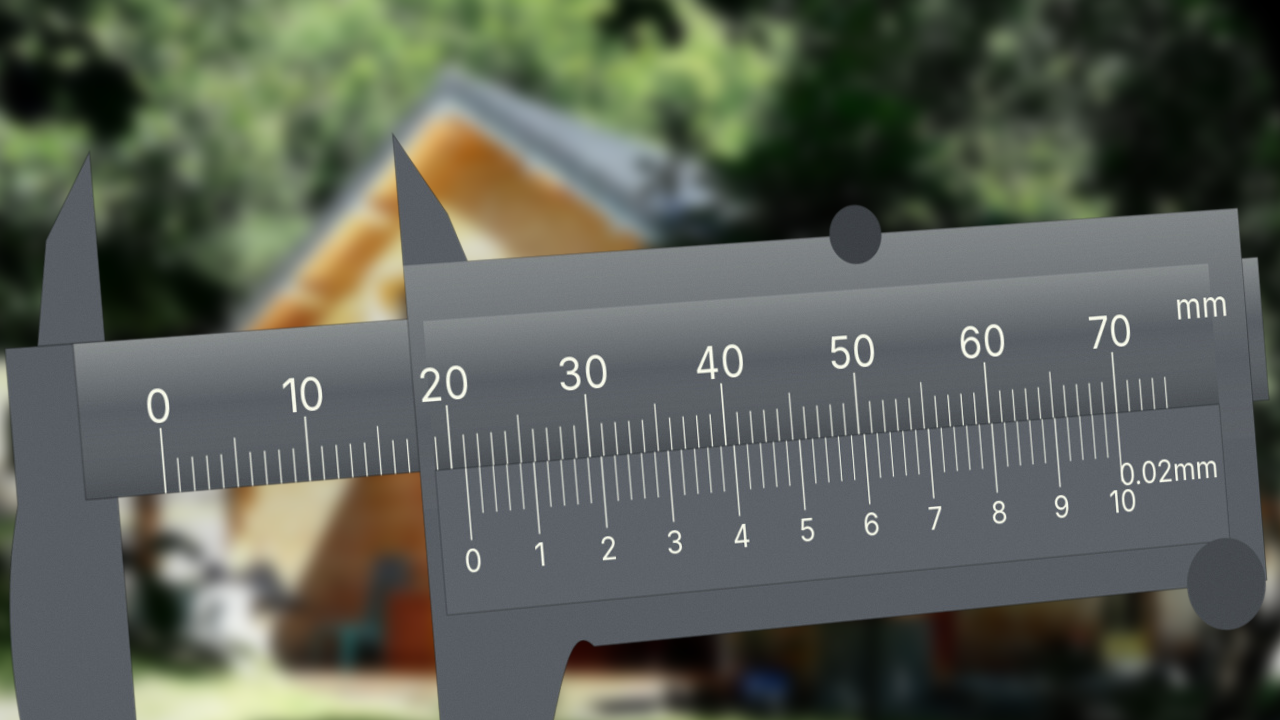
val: 21.0 (mm)
